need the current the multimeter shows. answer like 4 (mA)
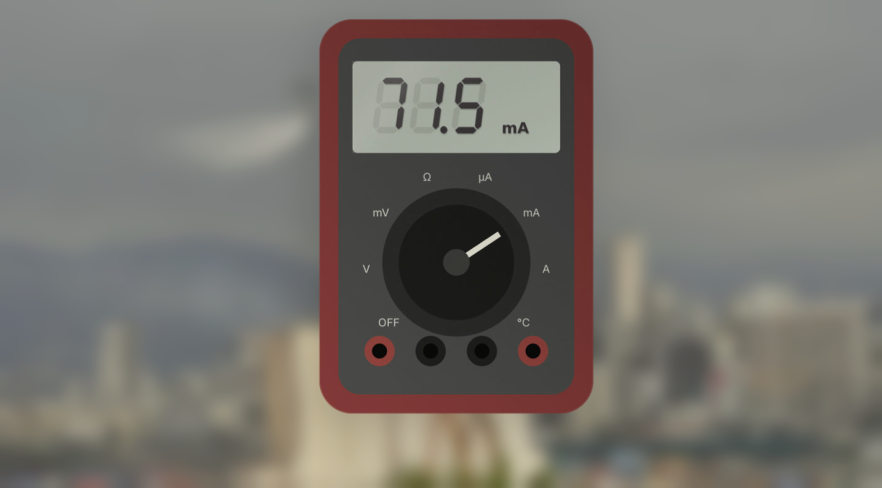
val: 71.5 (mA)
